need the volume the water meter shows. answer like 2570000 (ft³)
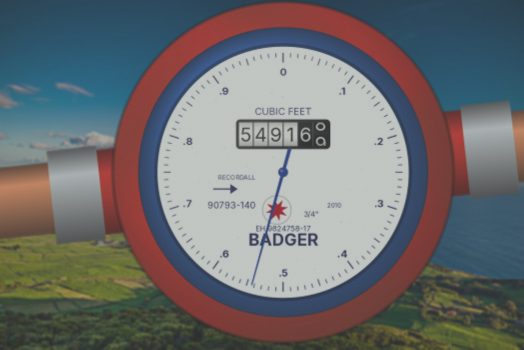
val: 549168.54 (ft³)
